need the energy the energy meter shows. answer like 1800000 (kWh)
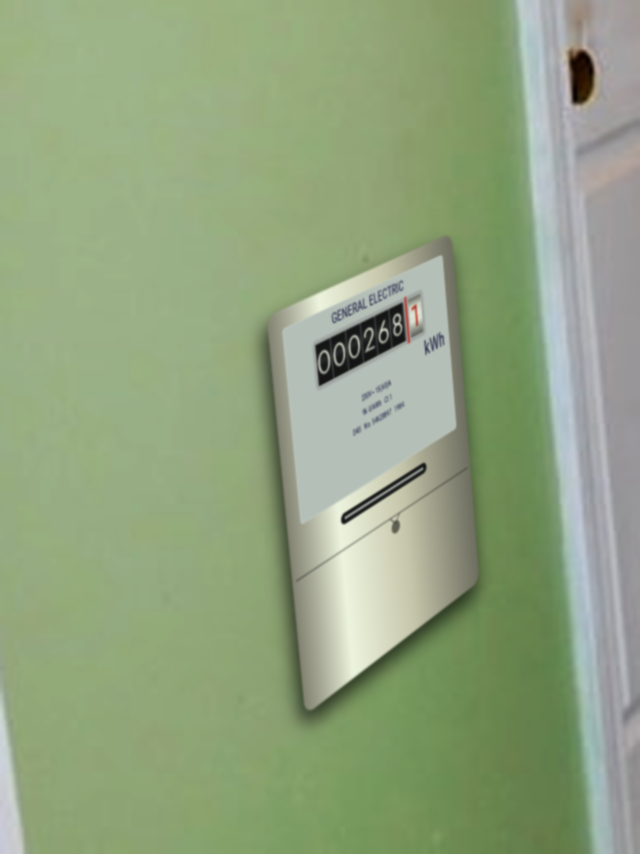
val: 268.1 (kWh)
